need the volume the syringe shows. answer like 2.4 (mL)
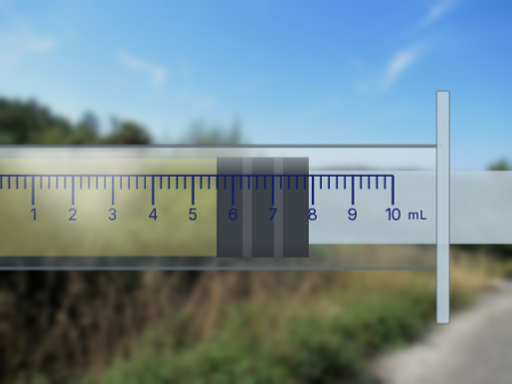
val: 5.6 (mL)
